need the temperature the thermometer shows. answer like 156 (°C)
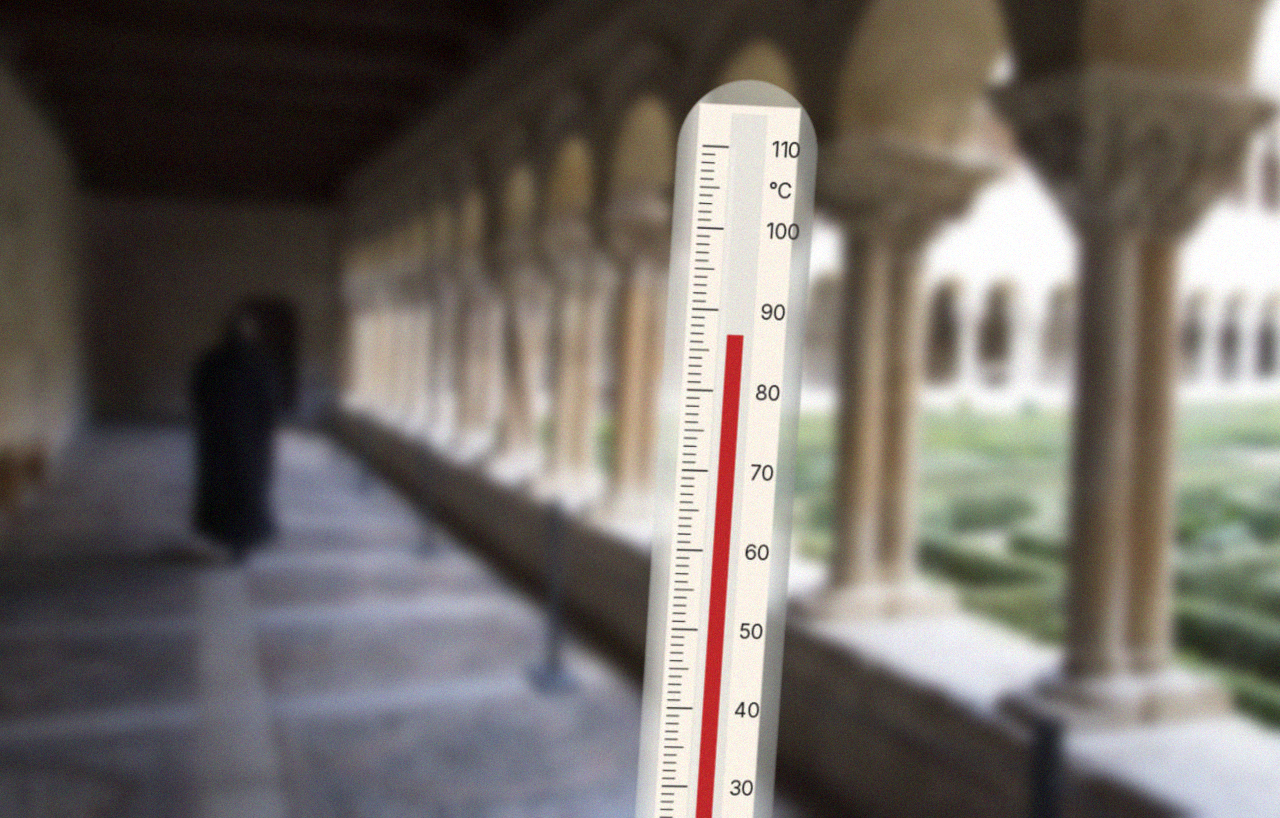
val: 87 (°C)
